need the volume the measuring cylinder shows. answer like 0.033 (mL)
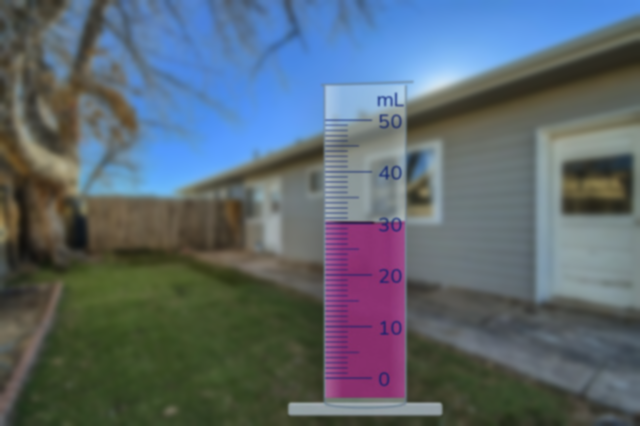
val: 30 (mL)
